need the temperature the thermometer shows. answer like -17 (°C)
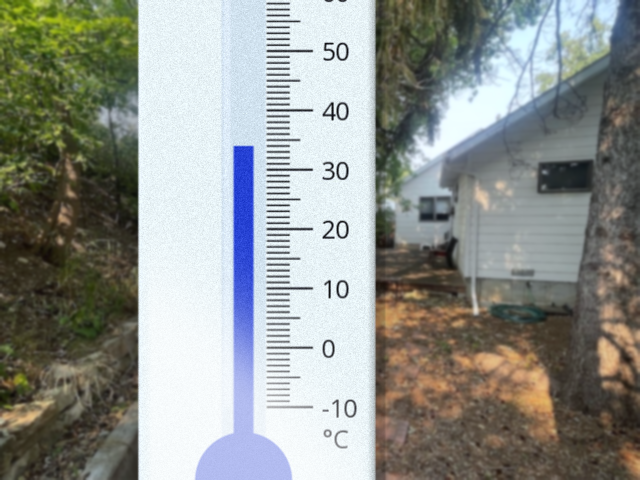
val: 34 (°C)
